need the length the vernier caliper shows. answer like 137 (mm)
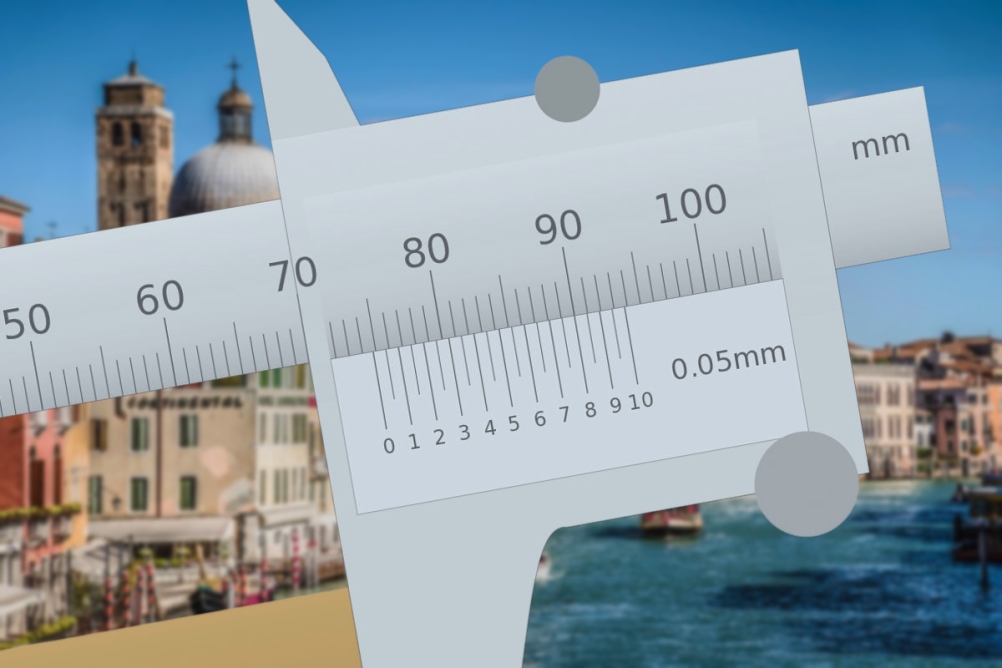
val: 74.8 (mm)
